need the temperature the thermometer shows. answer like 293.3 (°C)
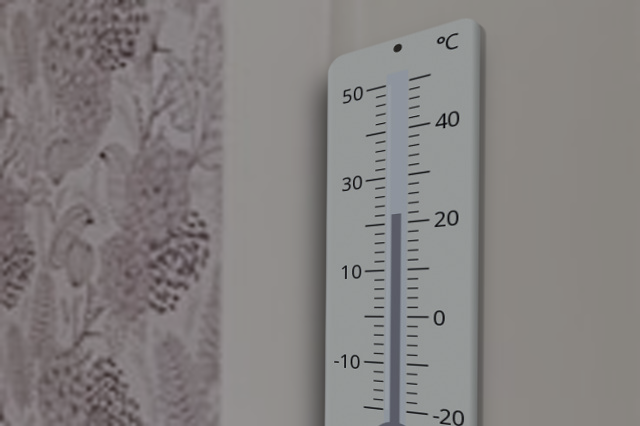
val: 22 (°C)
